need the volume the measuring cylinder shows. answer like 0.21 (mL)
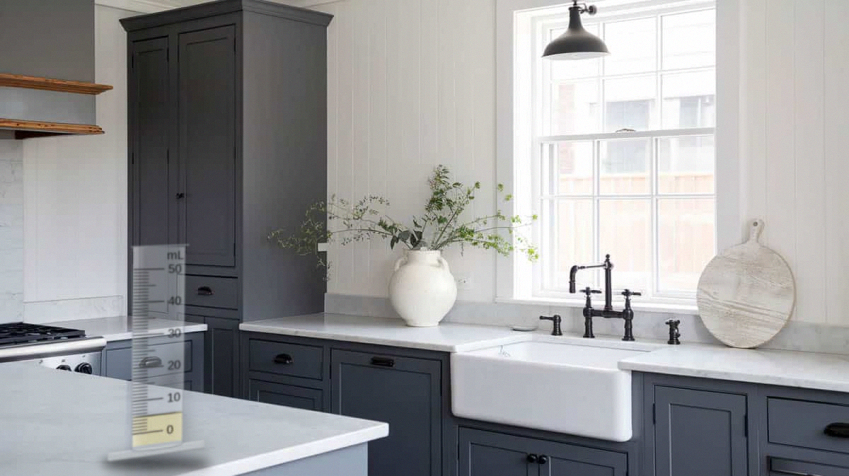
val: 5 (mL)
